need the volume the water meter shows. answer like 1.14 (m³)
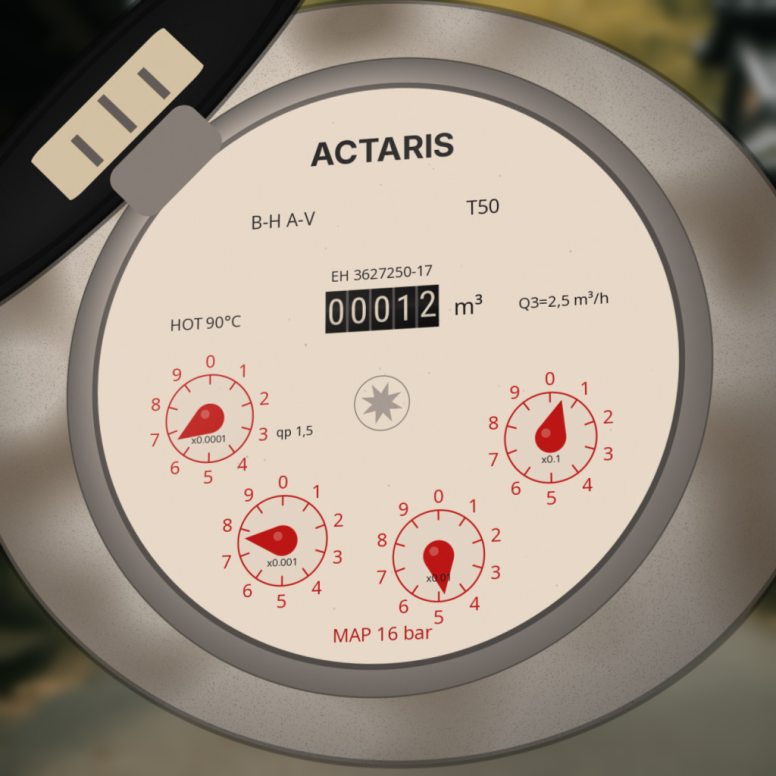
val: 12.0476 (m³)
